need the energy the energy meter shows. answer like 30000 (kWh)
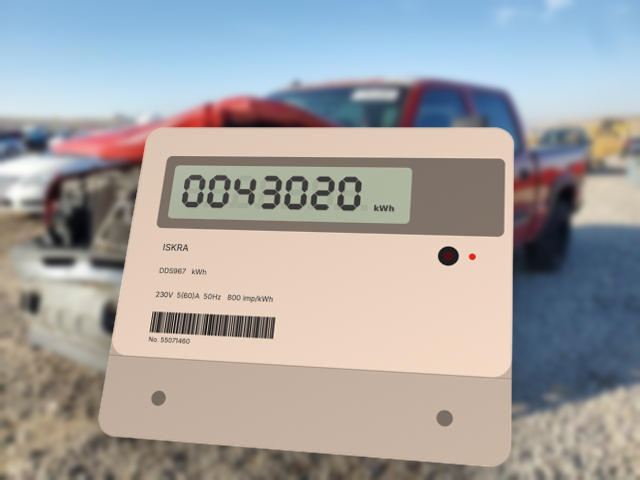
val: 43020 (kWh)
